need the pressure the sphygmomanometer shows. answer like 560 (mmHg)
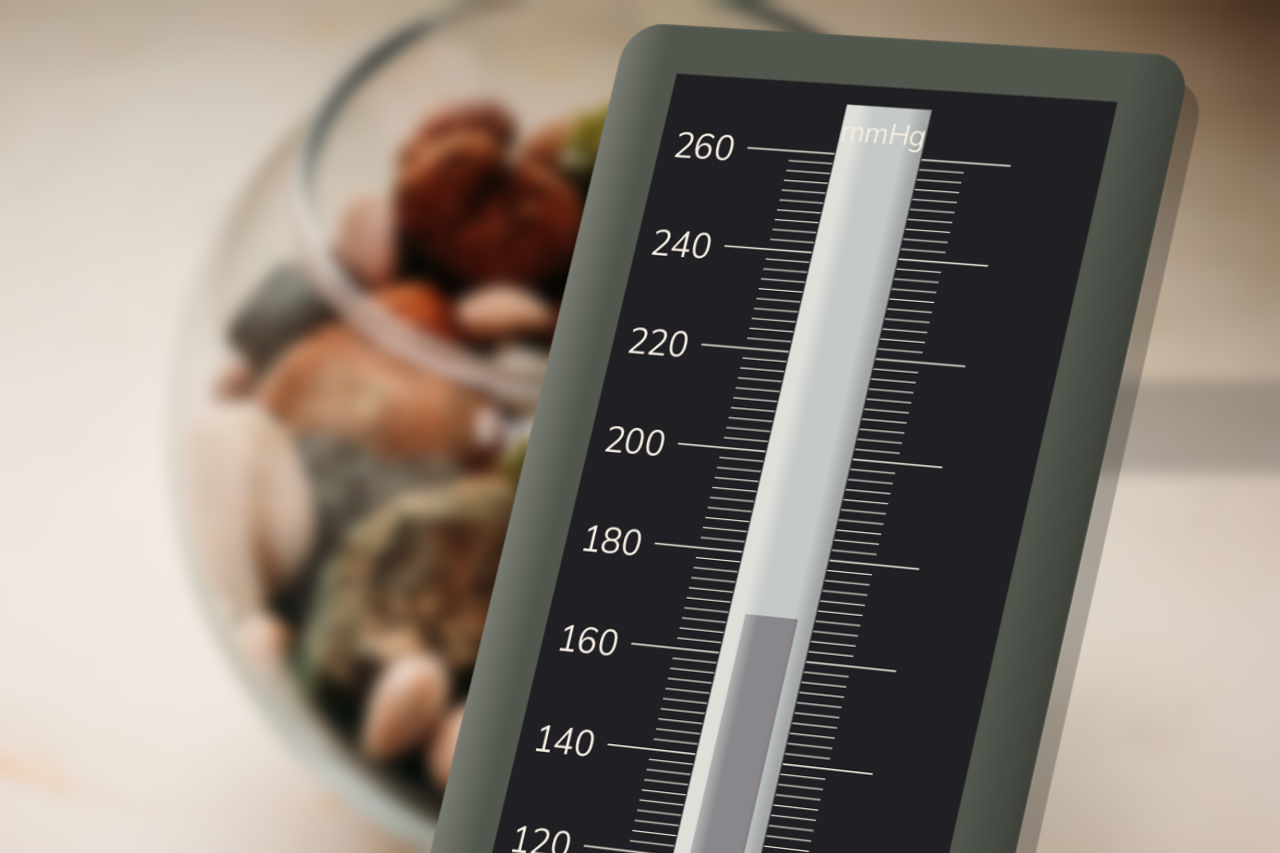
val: 168 (mmHg)
